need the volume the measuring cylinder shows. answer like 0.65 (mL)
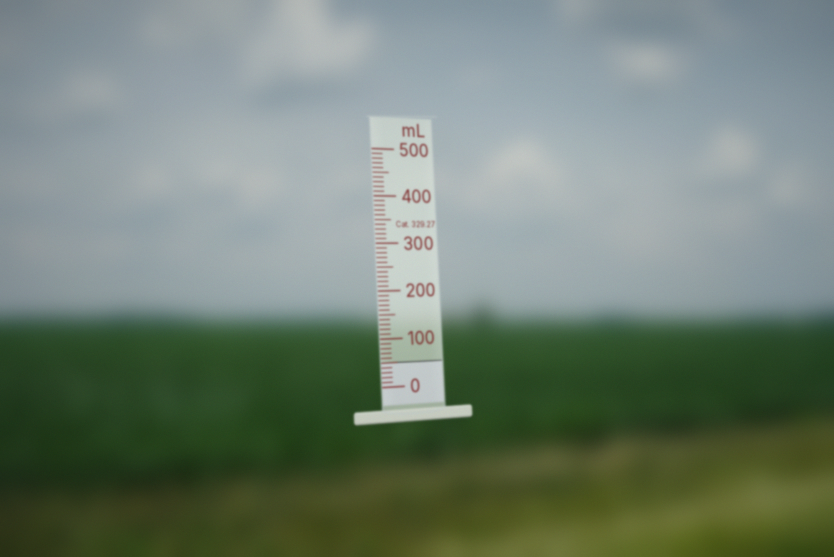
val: 50 (mL)
